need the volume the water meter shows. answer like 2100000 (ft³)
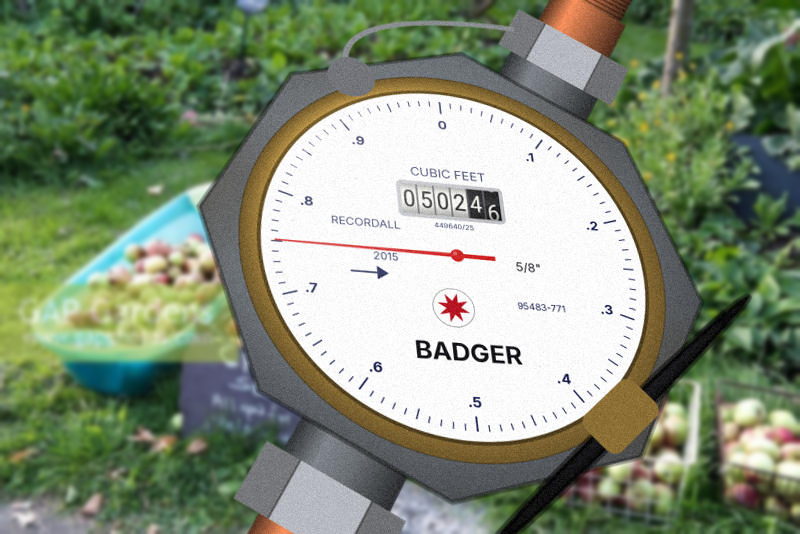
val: 50245.75 (ft³)
